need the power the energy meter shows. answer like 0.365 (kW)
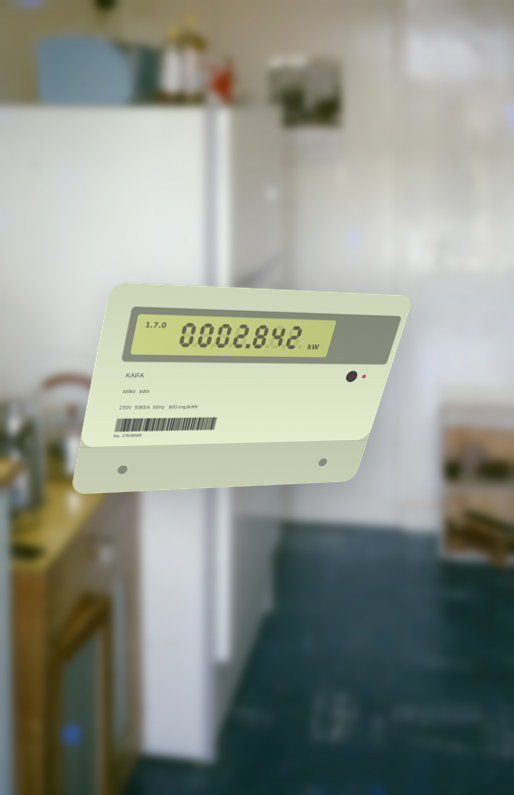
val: 2.842 (kW)
